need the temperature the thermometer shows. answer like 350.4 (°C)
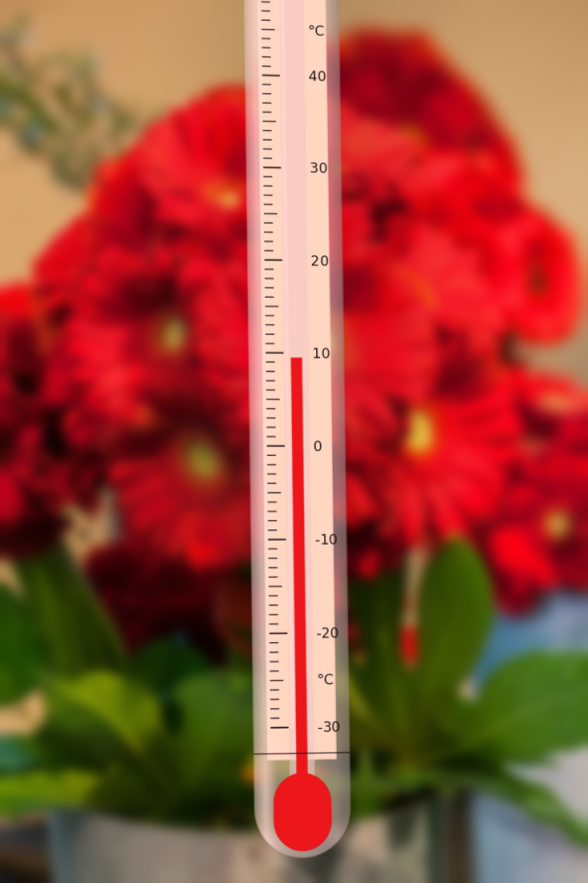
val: 9.5 (°C)
